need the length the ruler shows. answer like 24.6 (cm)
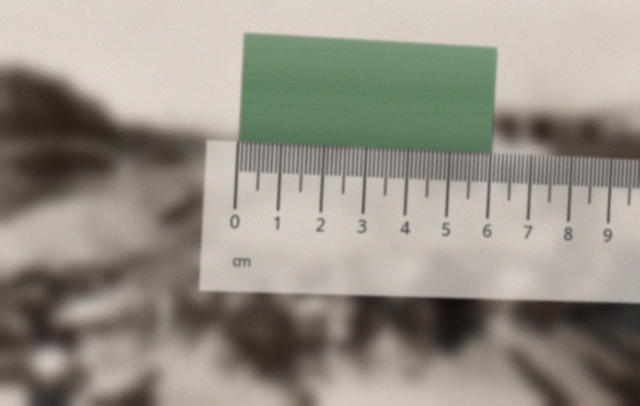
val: 6 (cm)
